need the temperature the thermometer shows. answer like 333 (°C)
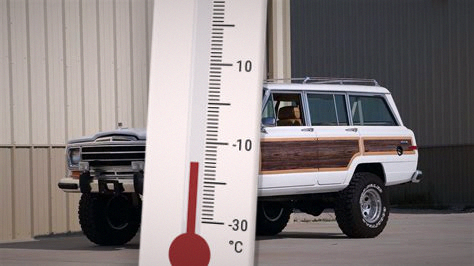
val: -15 (°C)
